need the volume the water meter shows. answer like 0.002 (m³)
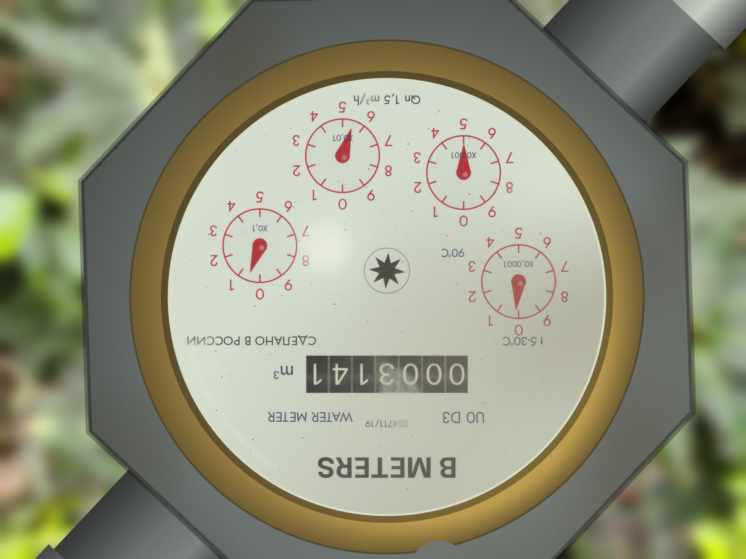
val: 3141.0550 (m³)
